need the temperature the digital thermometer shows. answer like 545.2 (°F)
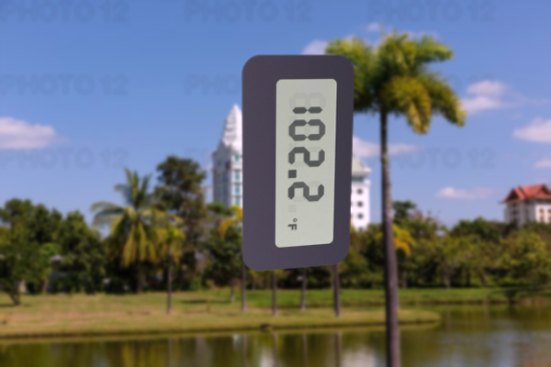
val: 102.2 (°F)
